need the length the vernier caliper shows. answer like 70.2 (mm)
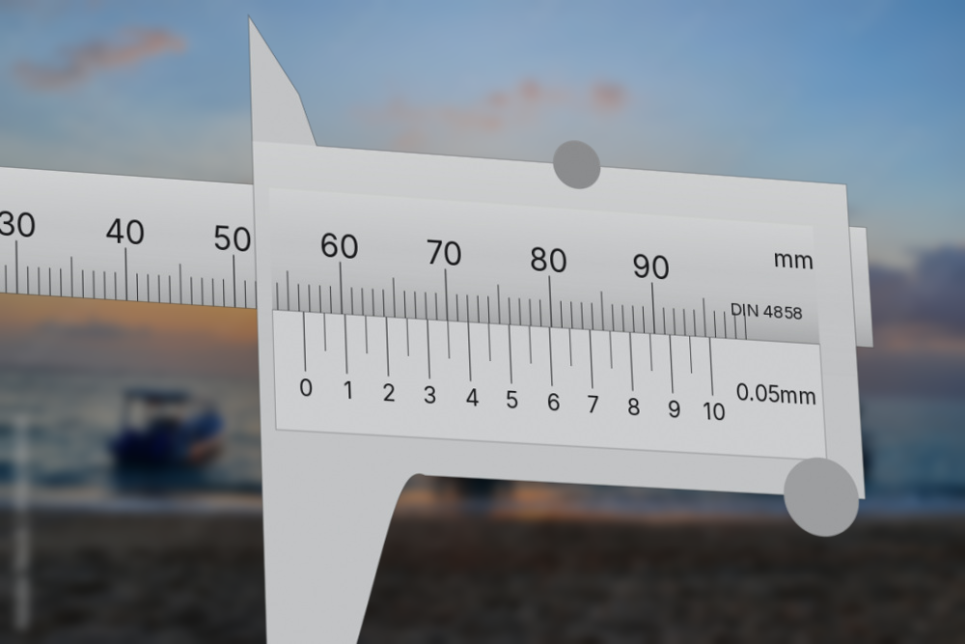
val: 56.4 (mm)
